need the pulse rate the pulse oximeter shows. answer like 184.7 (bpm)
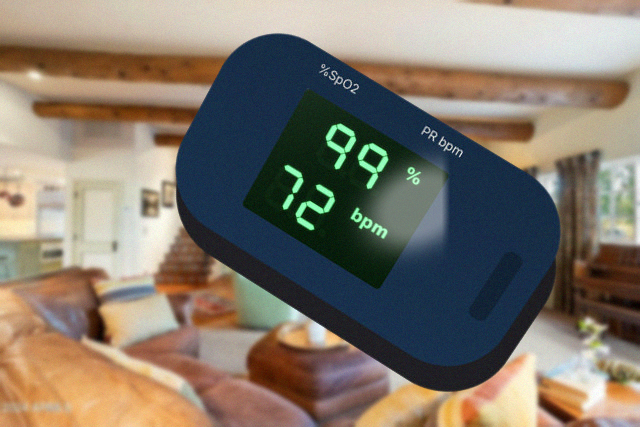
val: 72 (bpm)
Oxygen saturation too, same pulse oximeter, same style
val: 99 (%)
